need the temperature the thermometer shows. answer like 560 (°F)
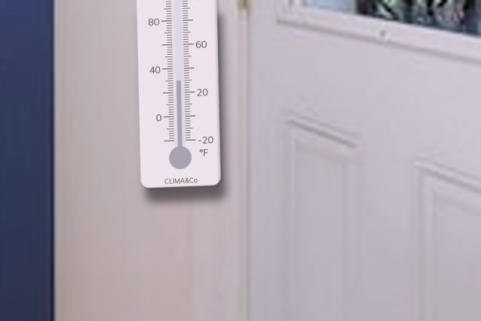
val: 30 (°F)
